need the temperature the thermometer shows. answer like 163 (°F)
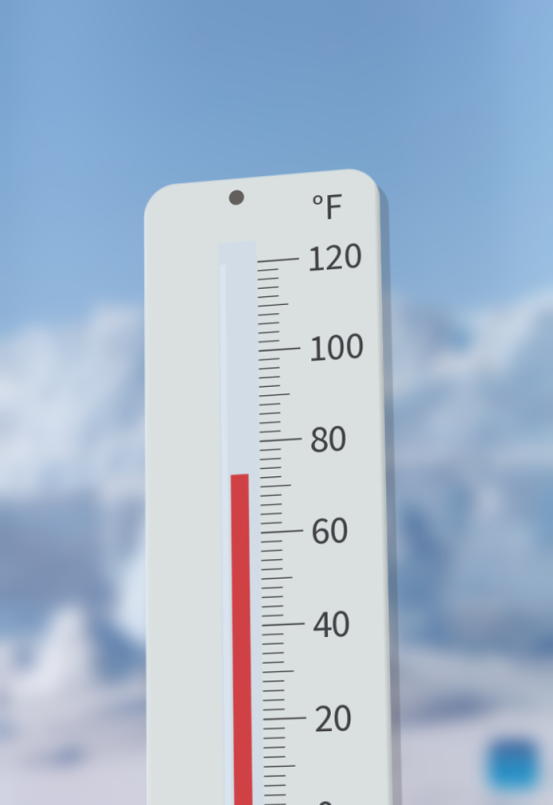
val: 73 (°F)
